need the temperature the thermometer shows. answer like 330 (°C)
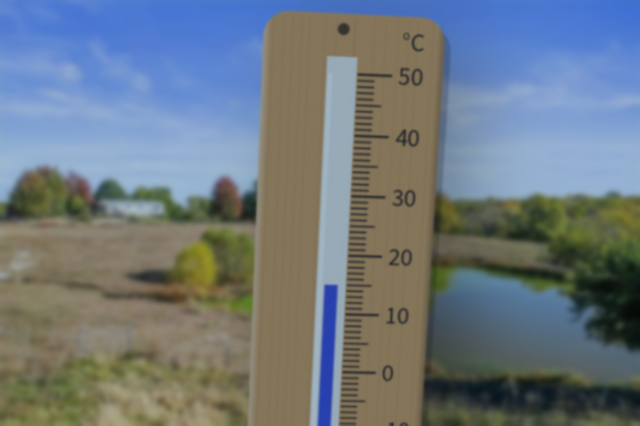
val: 15 (°C)
